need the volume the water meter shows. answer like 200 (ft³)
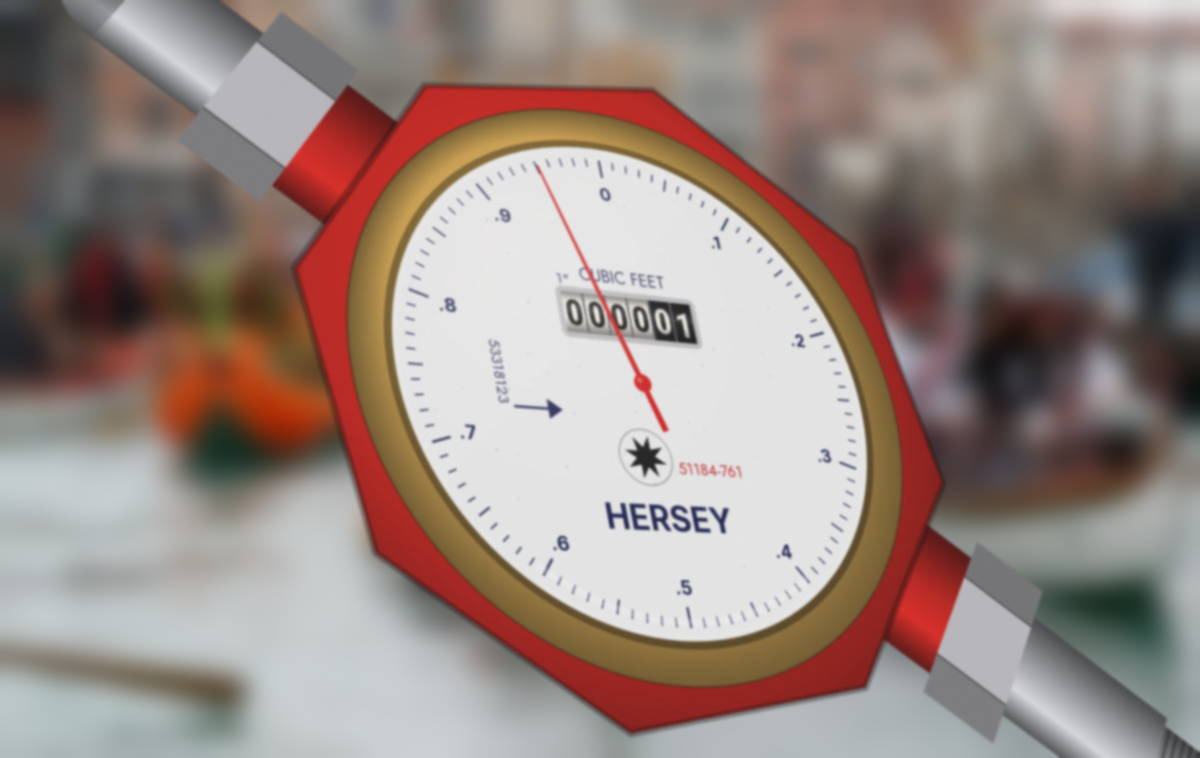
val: 0.95 (ft³)
